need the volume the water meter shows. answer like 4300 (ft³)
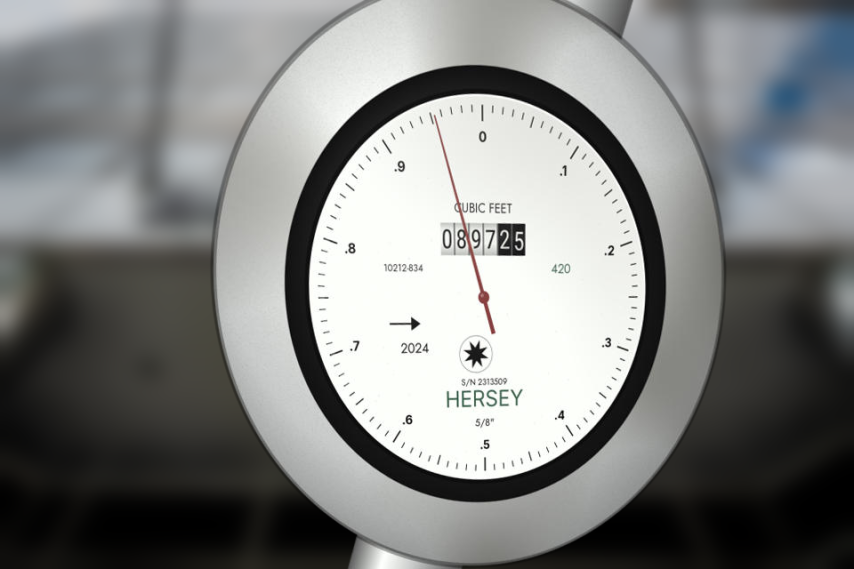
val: 89724.95 (ft³)
